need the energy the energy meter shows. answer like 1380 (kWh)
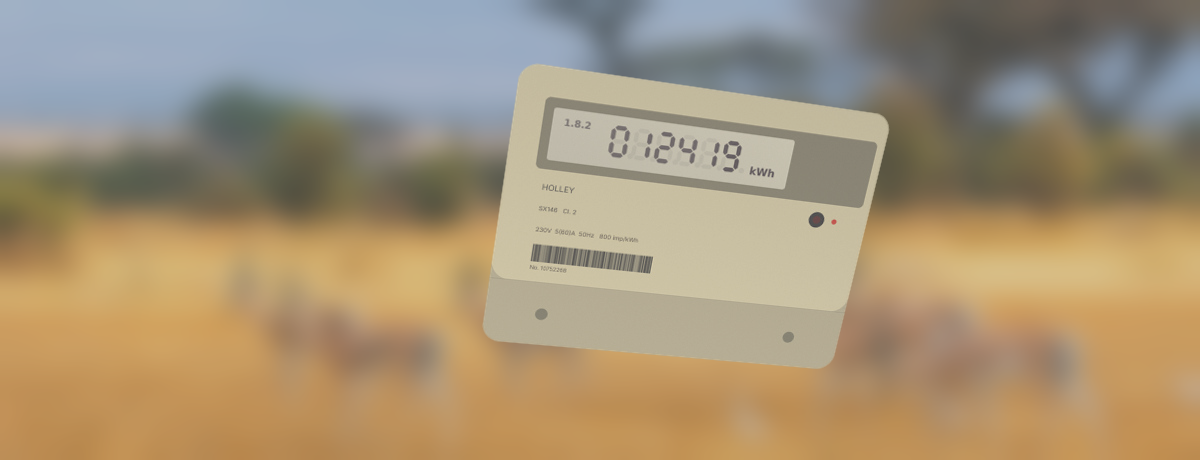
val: 12419 (kWh)
